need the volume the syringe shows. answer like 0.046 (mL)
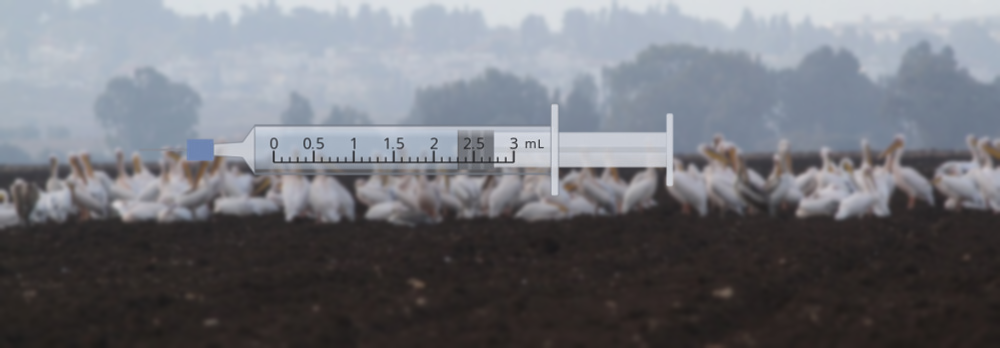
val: 2.3 (mL)
